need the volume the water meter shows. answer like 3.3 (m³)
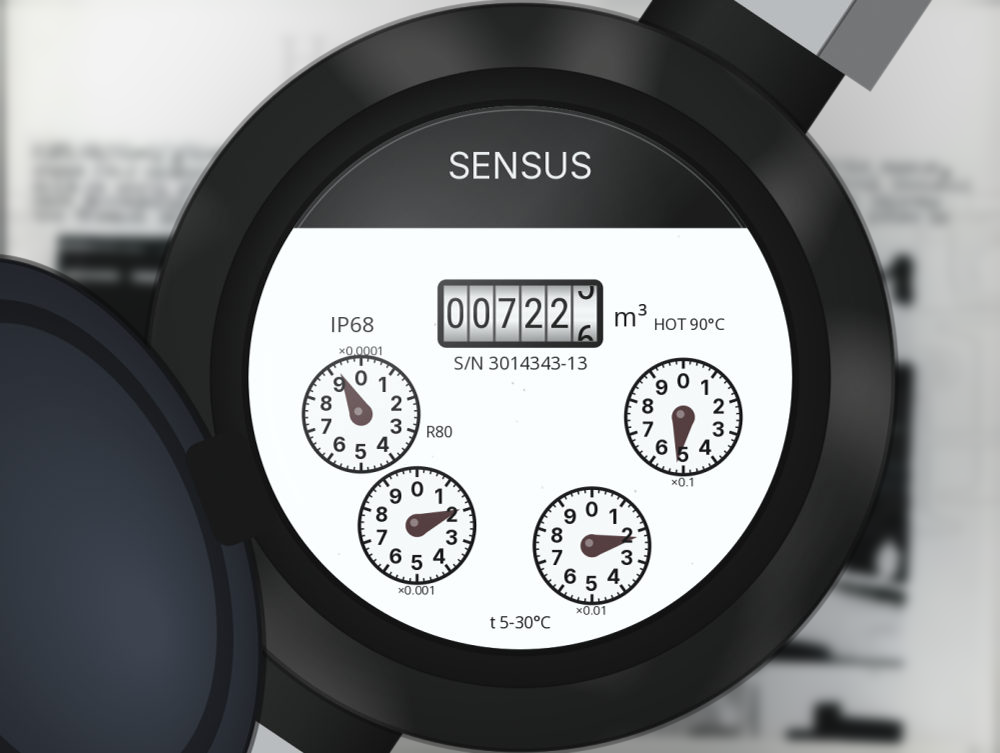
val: 7225.5219 (m³)
